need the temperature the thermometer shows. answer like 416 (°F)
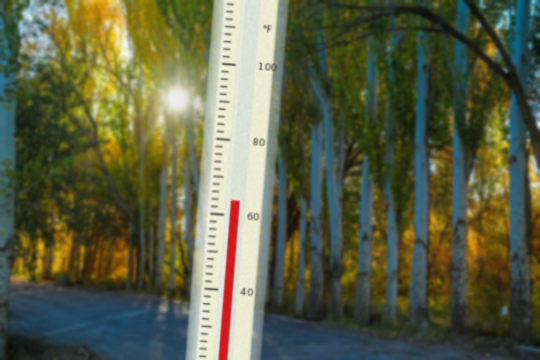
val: 64 (°F)
